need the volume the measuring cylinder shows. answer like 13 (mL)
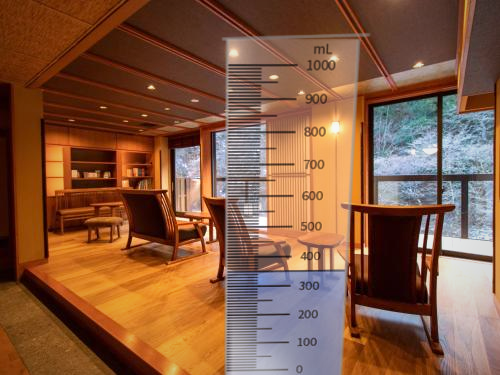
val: 350 (mL)
